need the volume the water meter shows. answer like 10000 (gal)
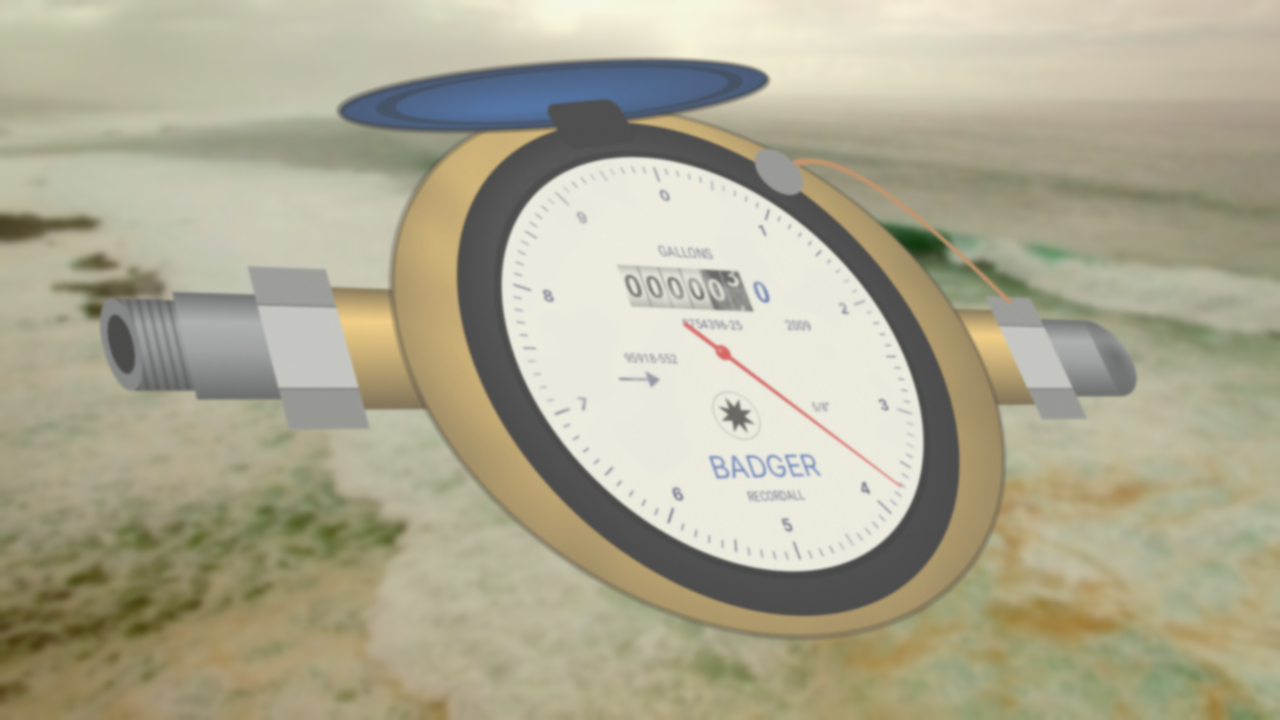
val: 33.7 (gal)
